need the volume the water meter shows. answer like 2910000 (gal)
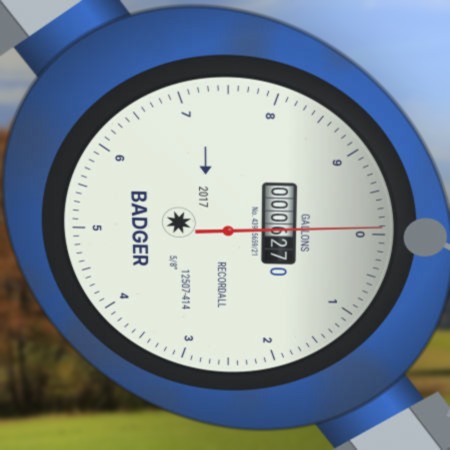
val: 6269.9 (gal)
